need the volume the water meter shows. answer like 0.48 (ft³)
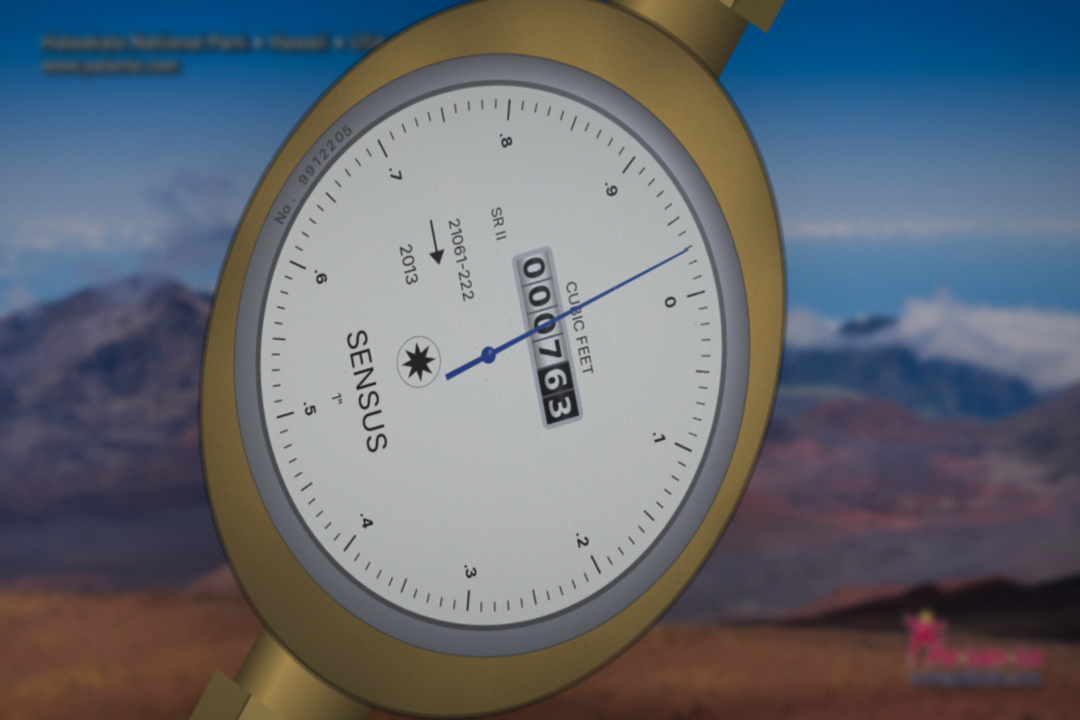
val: 762.97 (ft³)
